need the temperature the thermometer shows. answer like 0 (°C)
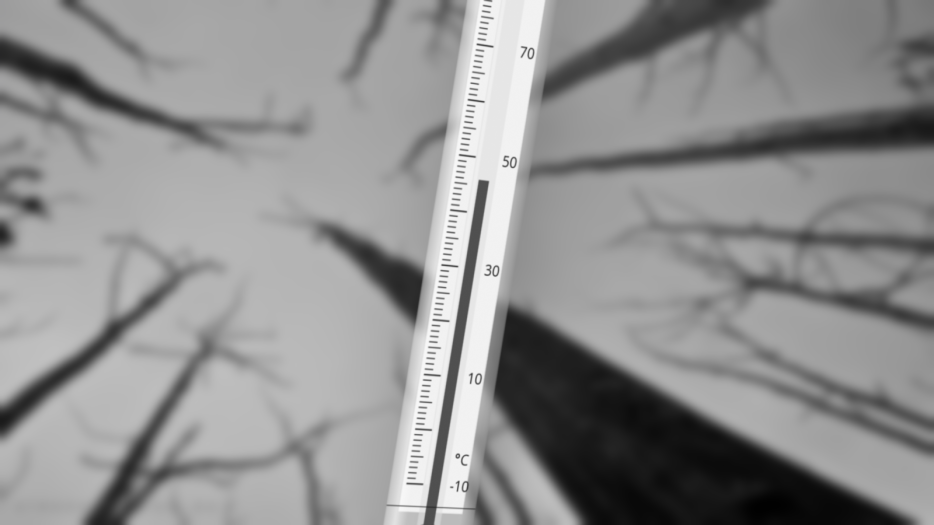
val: 46 (°C)
